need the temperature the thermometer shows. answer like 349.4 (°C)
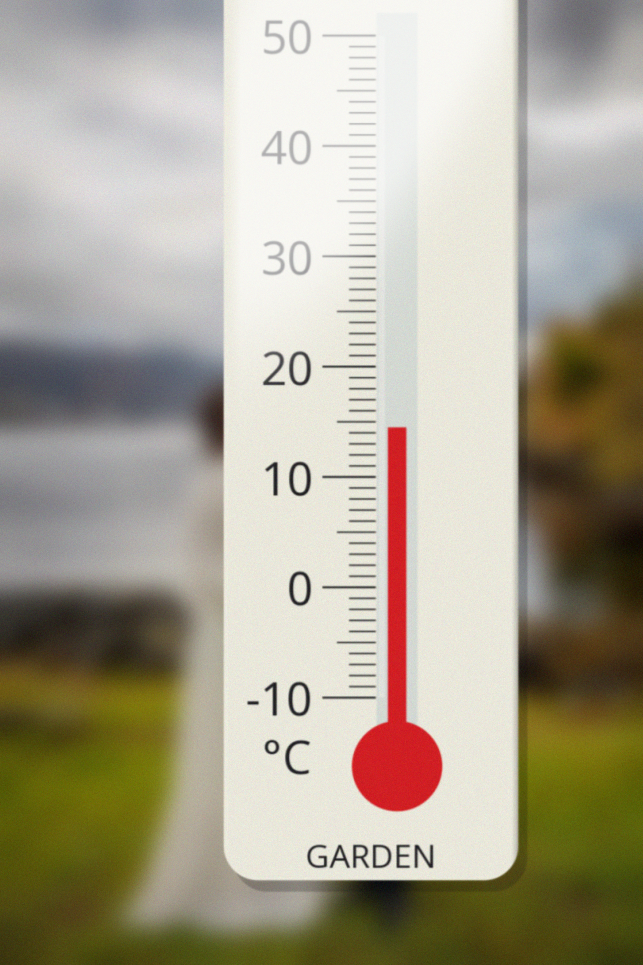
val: 14.5 (°C)
